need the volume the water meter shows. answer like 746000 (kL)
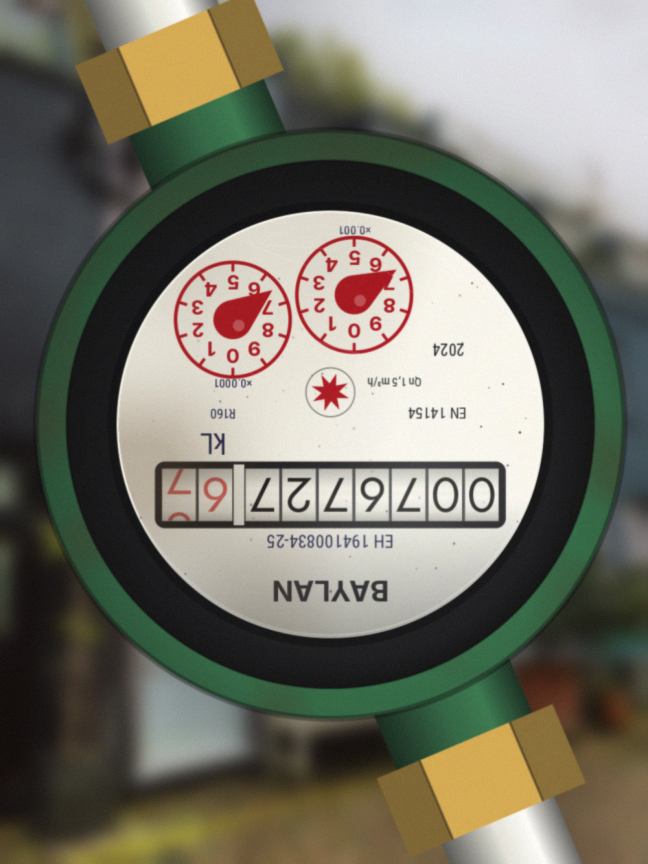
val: 76727.6666 (kL)
